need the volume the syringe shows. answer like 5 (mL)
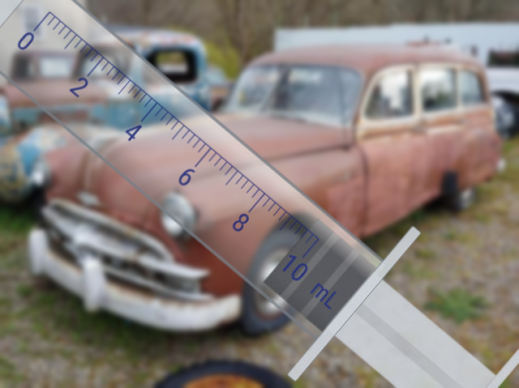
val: 9.6 (mL)
